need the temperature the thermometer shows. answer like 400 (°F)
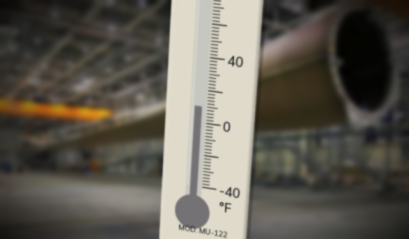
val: 10 (°F)
